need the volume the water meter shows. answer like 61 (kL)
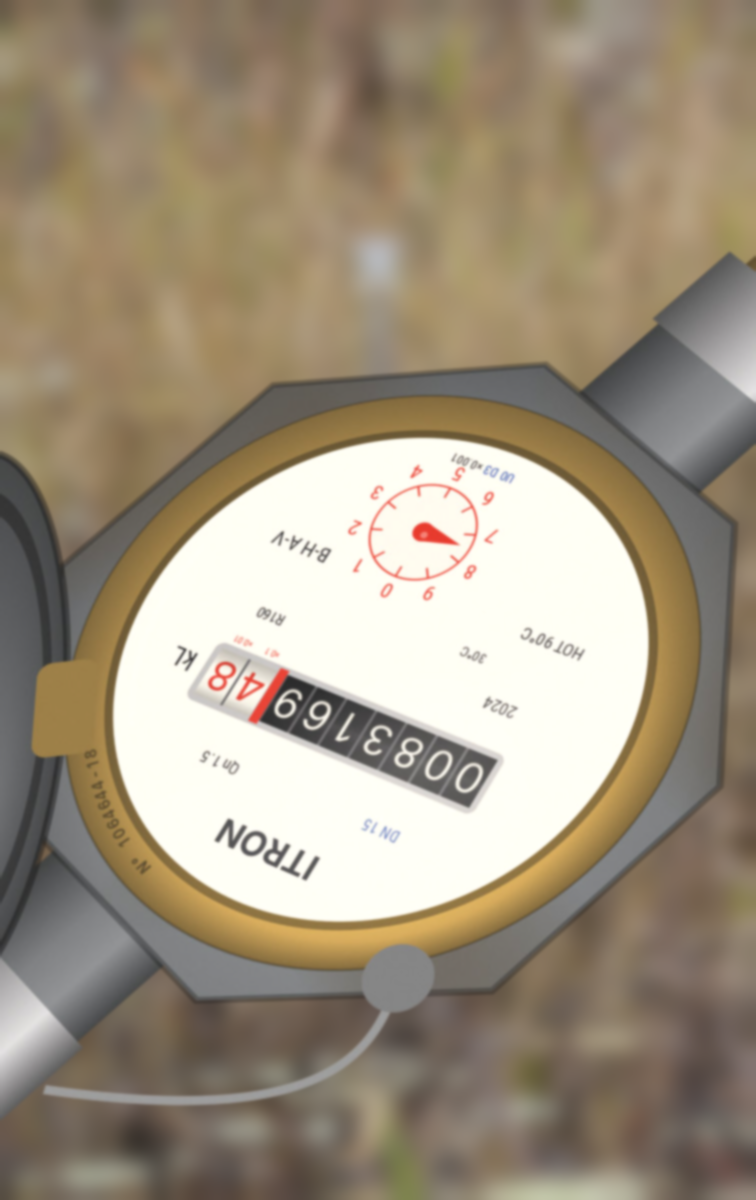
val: 83169.487 (kL)
